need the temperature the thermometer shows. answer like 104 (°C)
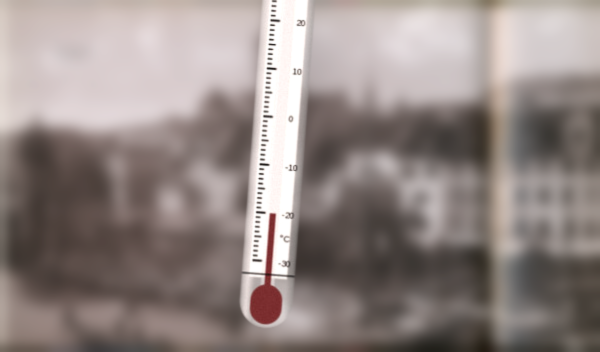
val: -20 (°C)
